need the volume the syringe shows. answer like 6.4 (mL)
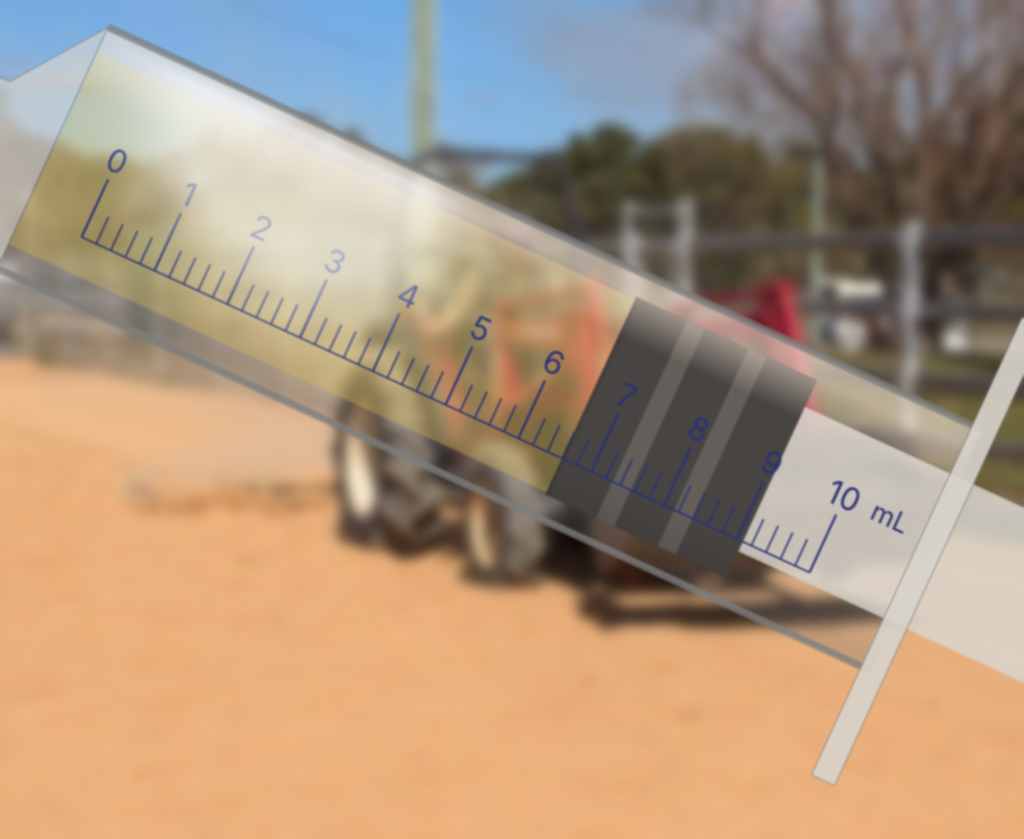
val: 6.6 (mL)
